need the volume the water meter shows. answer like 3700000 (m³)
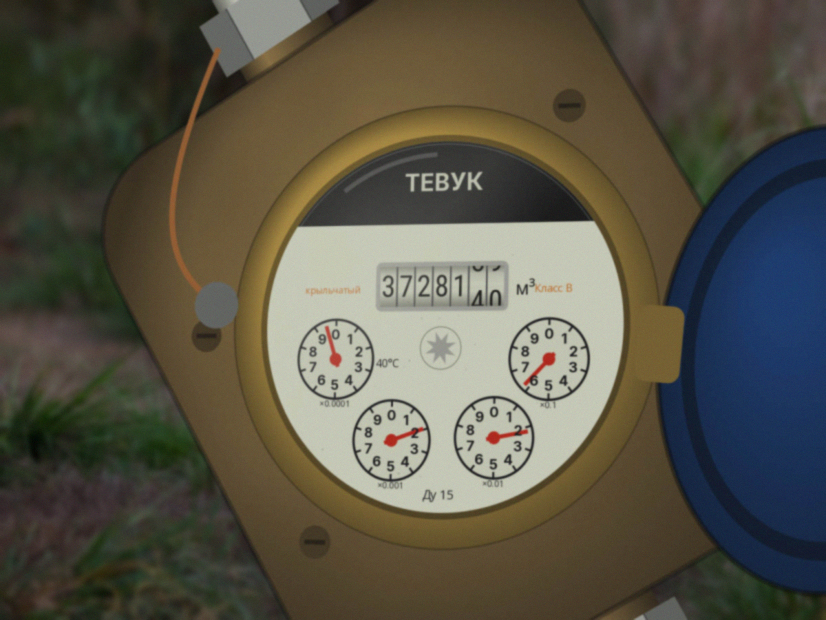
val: 3728139.6219 (m³)
